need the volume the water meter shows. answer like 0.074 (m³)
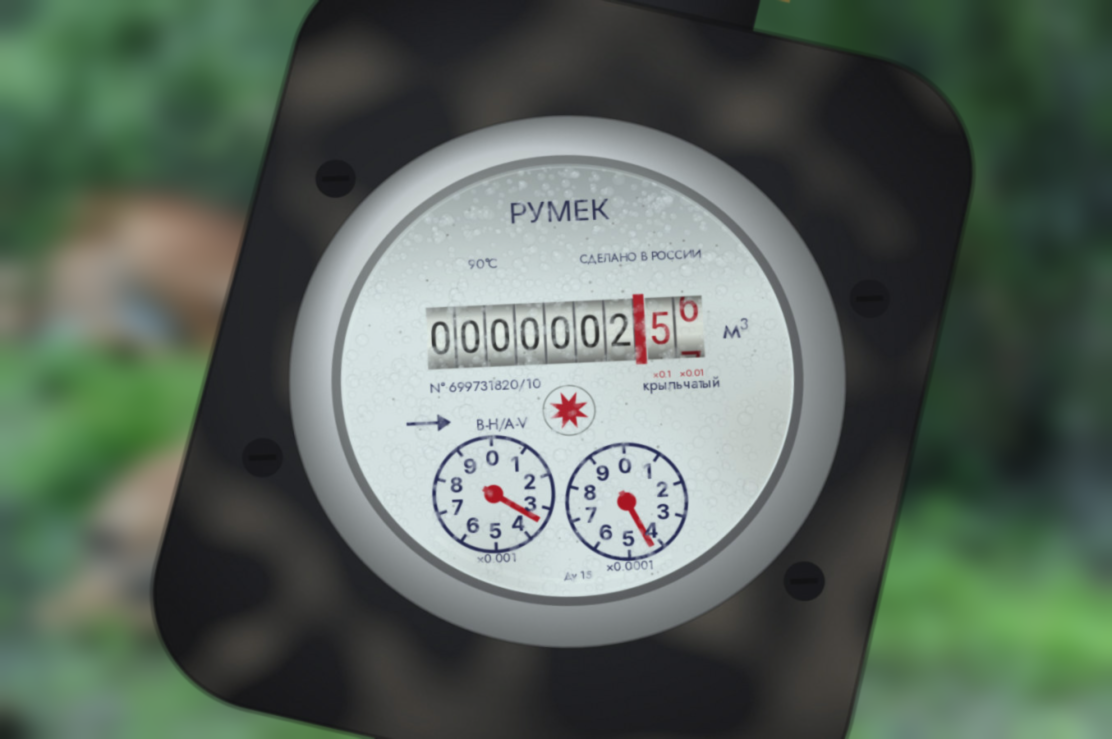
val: 2.5634 (m³)
